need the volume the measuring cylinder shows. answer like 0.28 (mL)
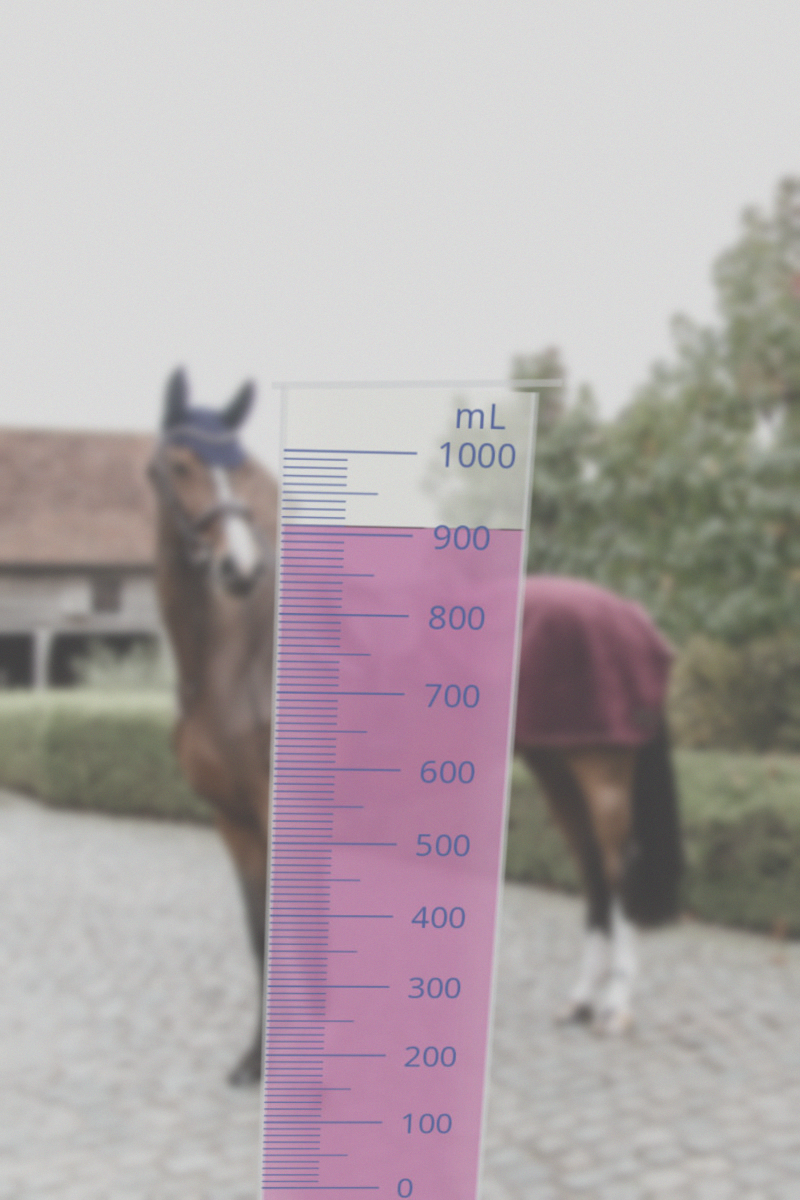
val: 910 (mL)
